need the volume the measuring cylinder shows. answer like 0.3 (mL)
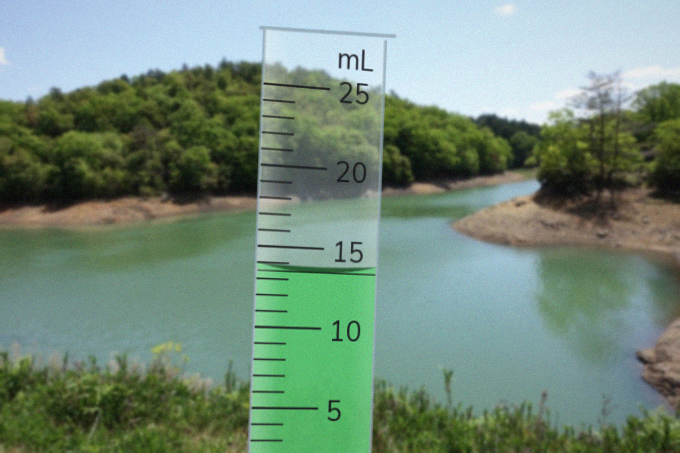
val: 13.5 (mL)
